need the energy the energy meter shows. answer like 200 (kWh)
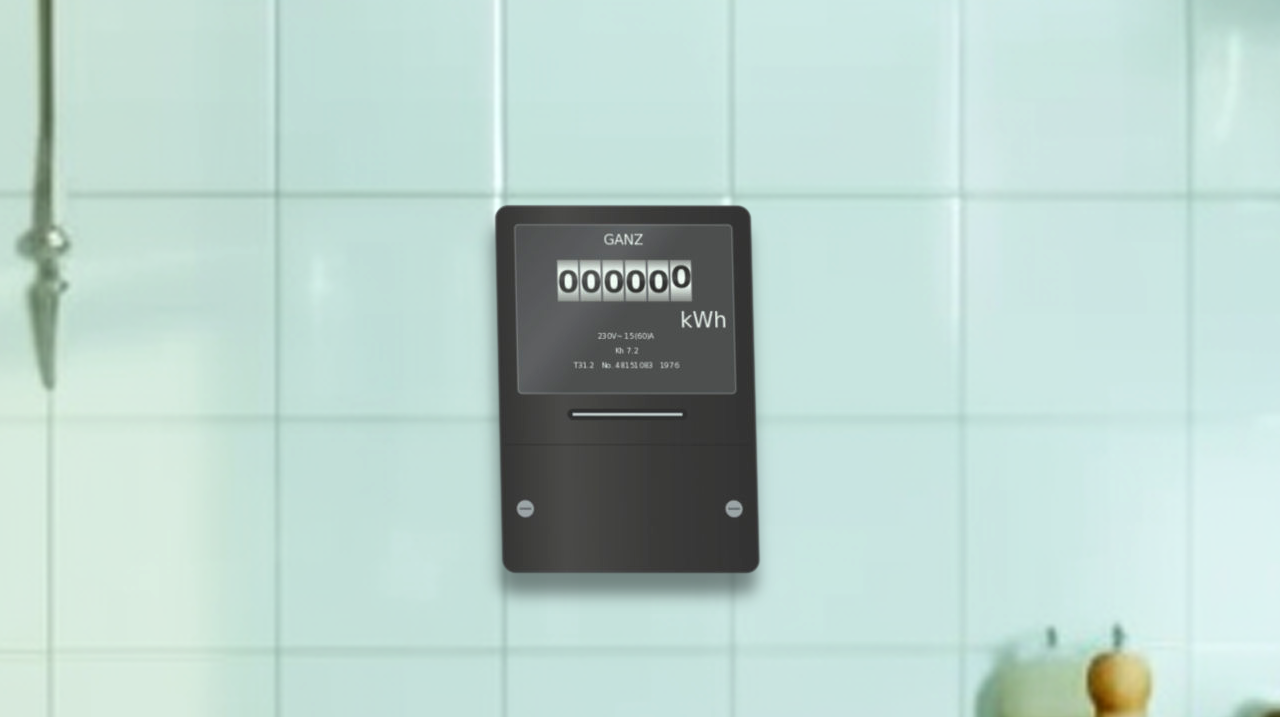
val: 0 (kWh)
